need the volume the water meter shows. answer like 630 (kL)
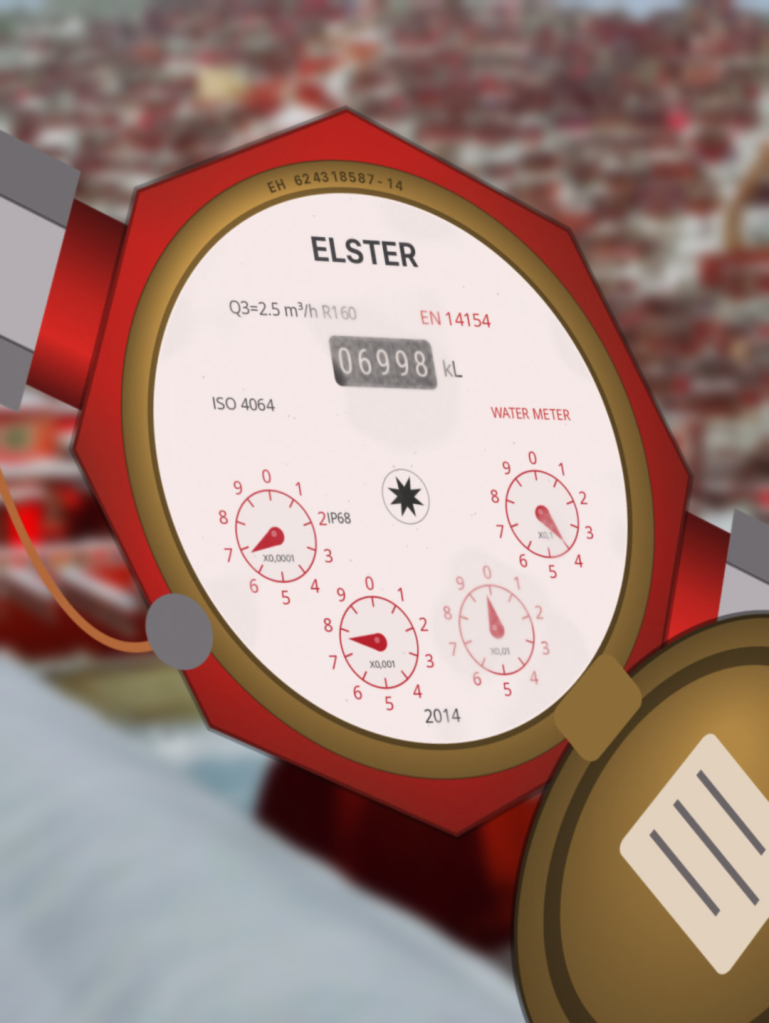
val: 6998.3976 (kL)
